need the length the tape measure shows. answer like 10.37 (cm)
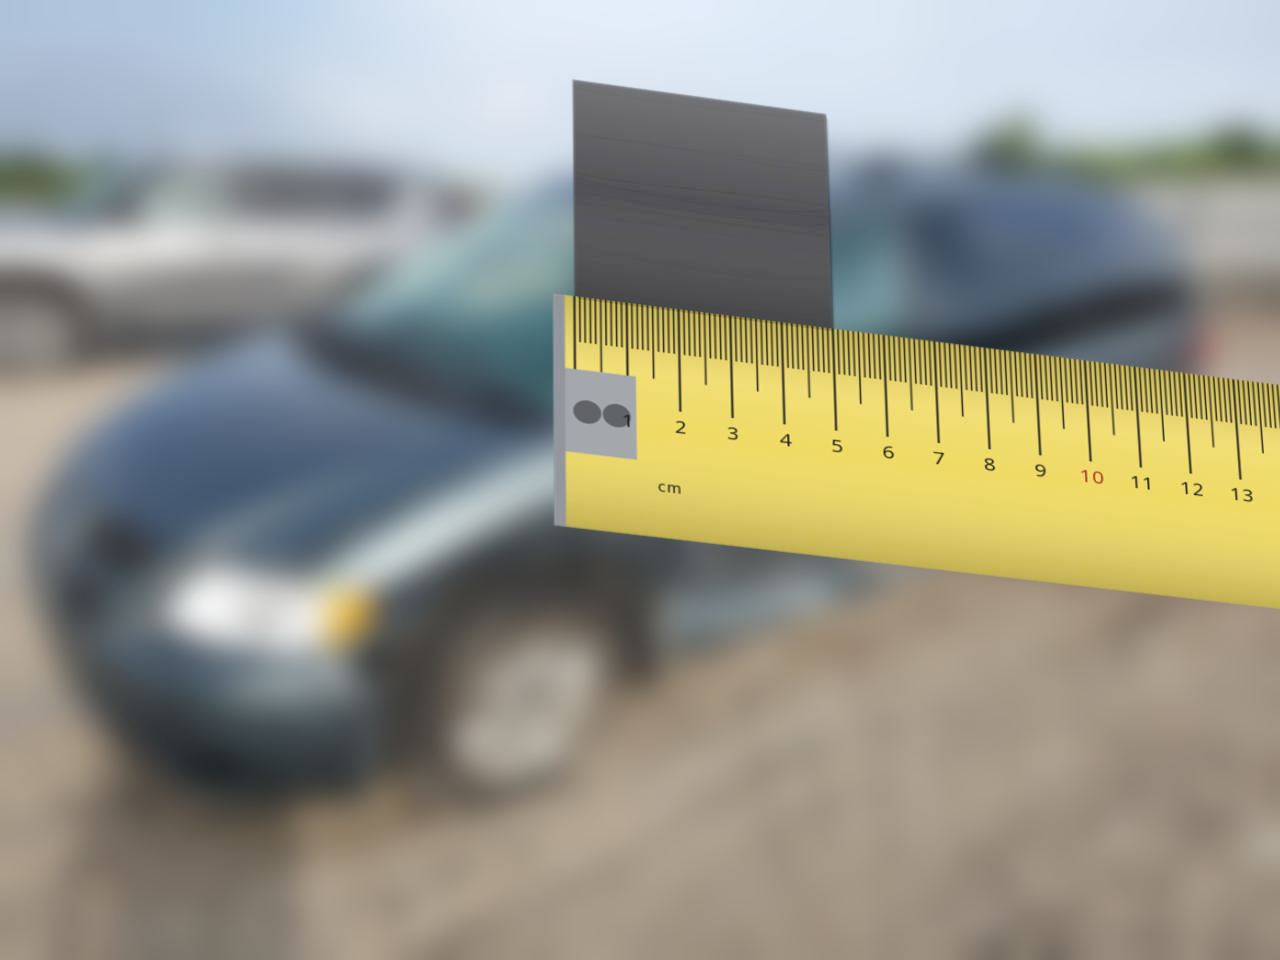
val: 5 (cm)
